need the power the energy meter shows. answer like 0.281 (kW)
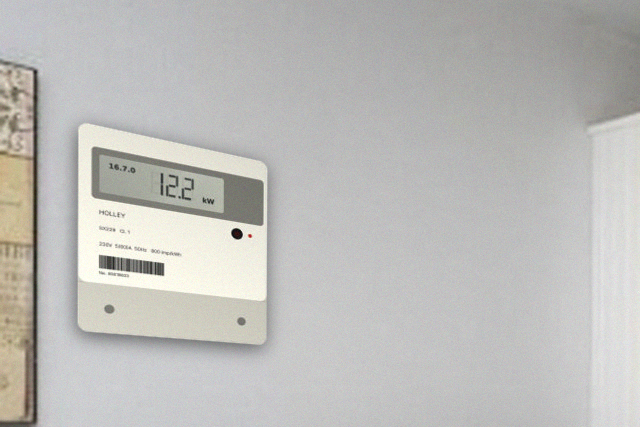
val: 12.2 (kW)
